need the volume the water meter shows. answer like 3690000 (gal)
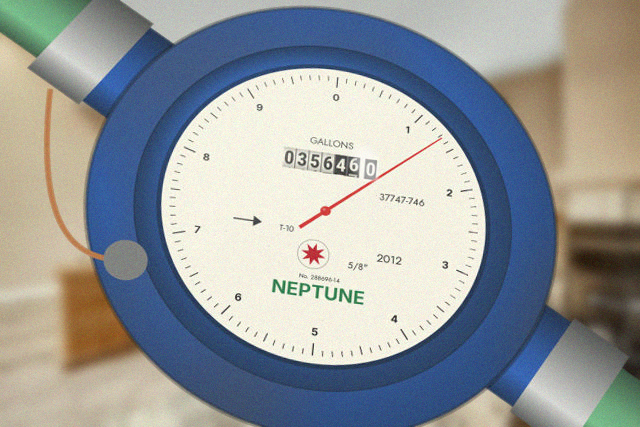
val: 356461.3 (gal)
